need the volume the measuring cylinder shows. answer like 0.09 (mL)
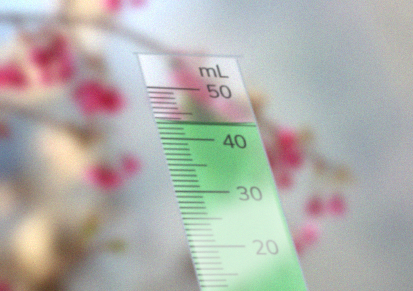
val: 43 (mL)
